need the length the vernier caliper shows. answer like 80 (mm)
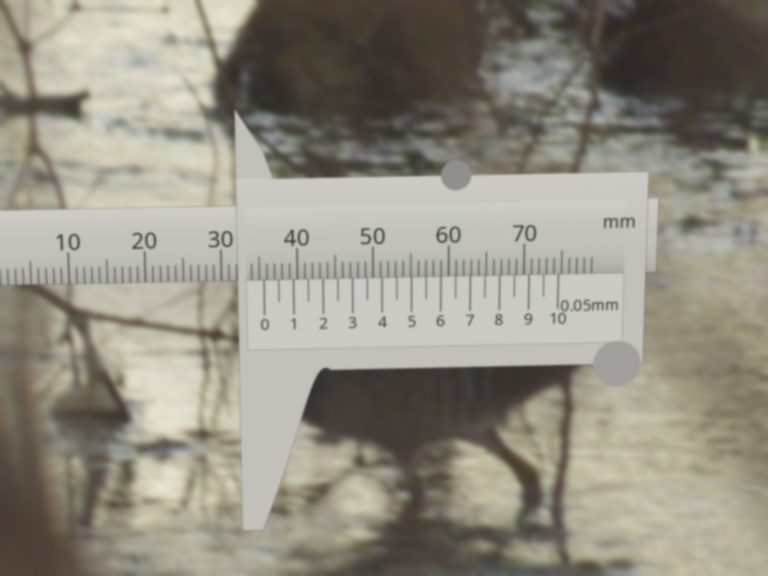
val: 35.6 (mm)
